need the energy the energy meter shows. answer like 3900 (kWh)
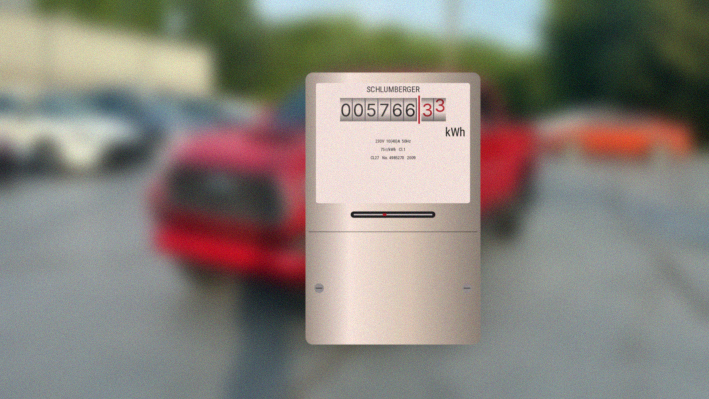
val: 5766.33 (kWh)
